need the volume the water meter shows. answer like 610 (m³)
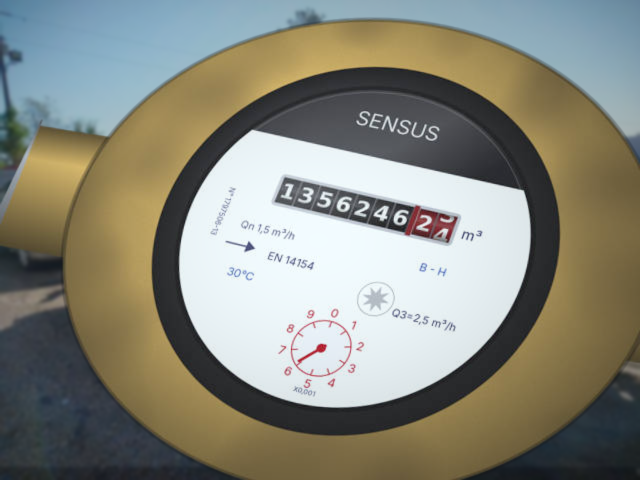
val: 1356246.236 (m³)
